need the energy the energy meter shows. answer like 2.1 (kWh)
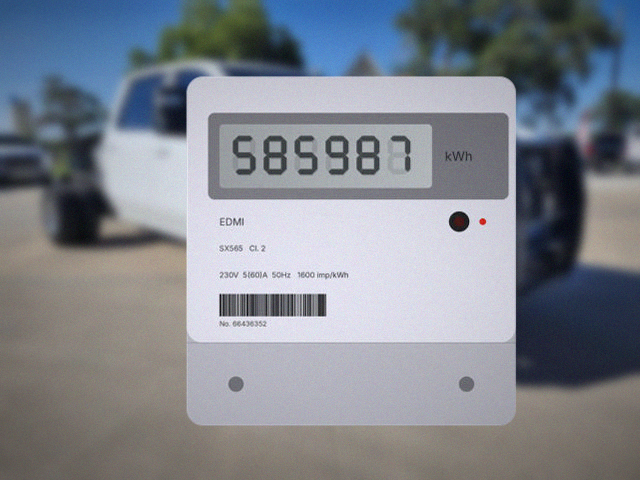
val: 585987 (kWh)
